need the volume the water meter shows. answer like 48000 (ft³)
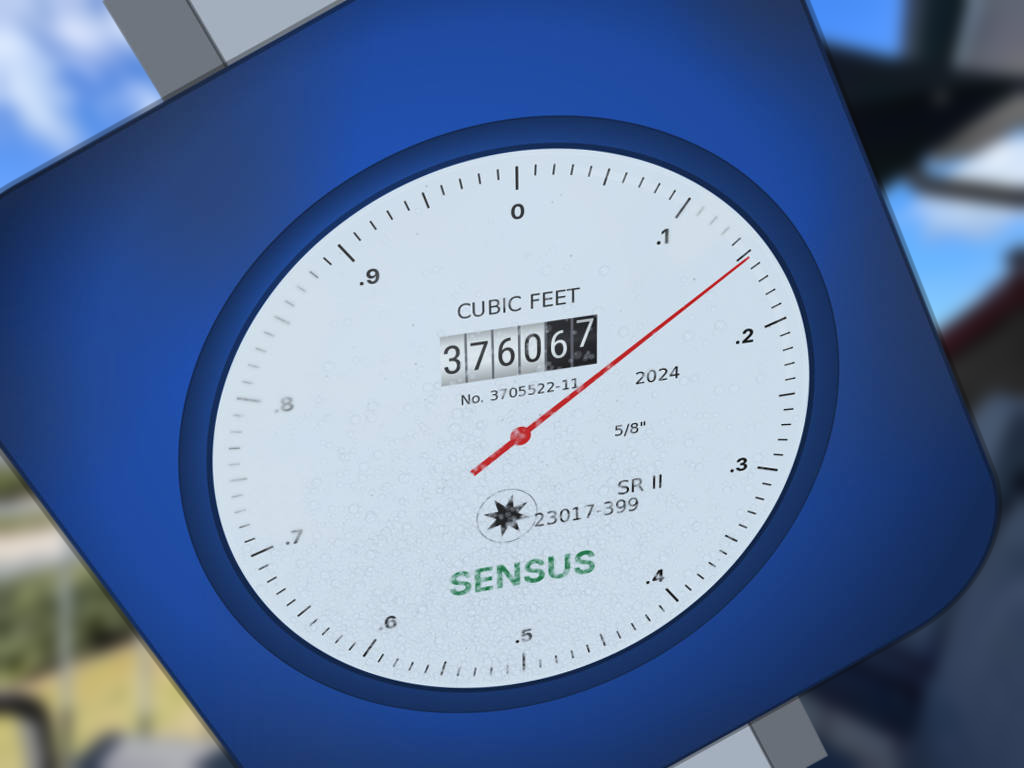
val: 376067.15 (ft³)
